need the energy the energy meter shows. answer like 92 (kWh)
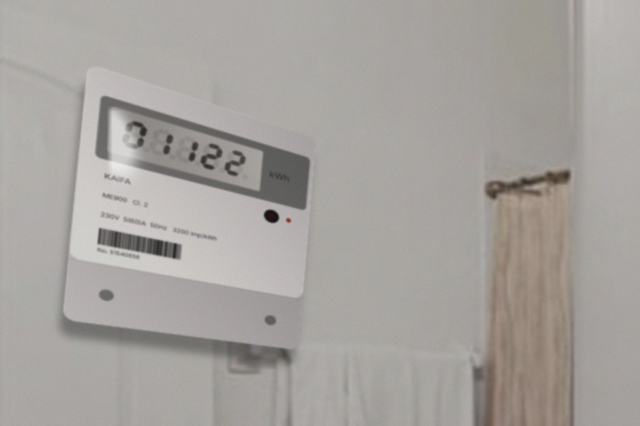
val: 1122 (kWh)
